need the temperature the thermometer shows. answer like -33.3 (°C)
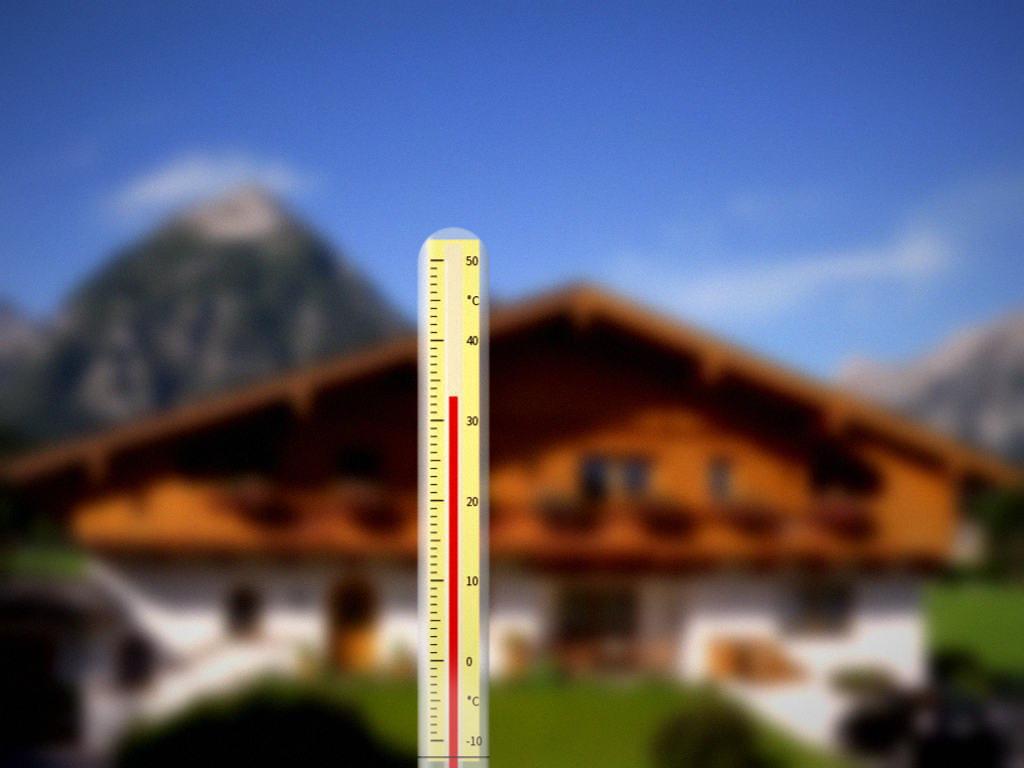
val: 33 (°C)
